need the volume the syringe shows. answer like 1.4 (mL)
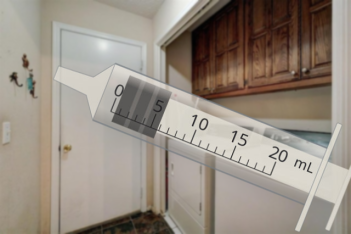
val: 0.5 (mL)
